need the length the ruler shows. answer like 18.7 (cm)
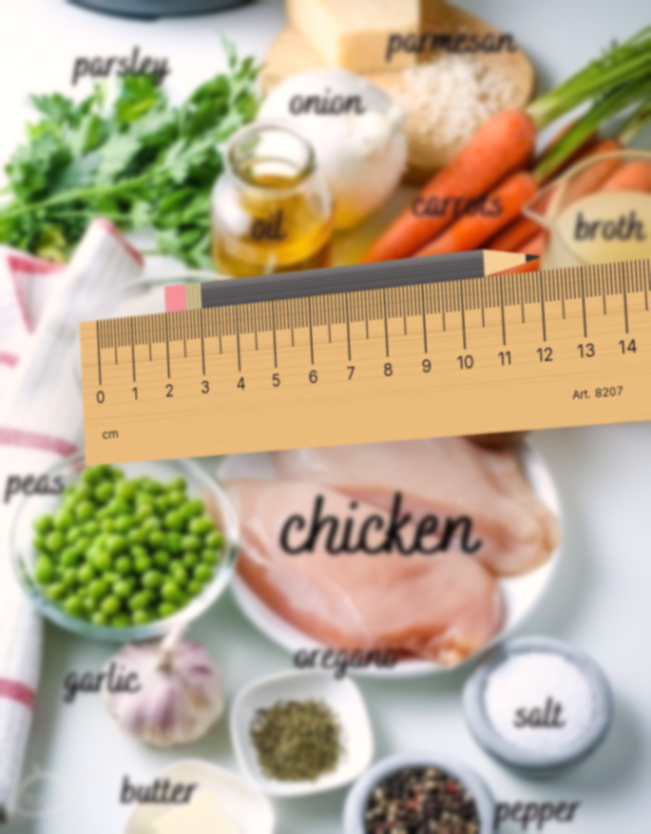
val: 10 (cm)
